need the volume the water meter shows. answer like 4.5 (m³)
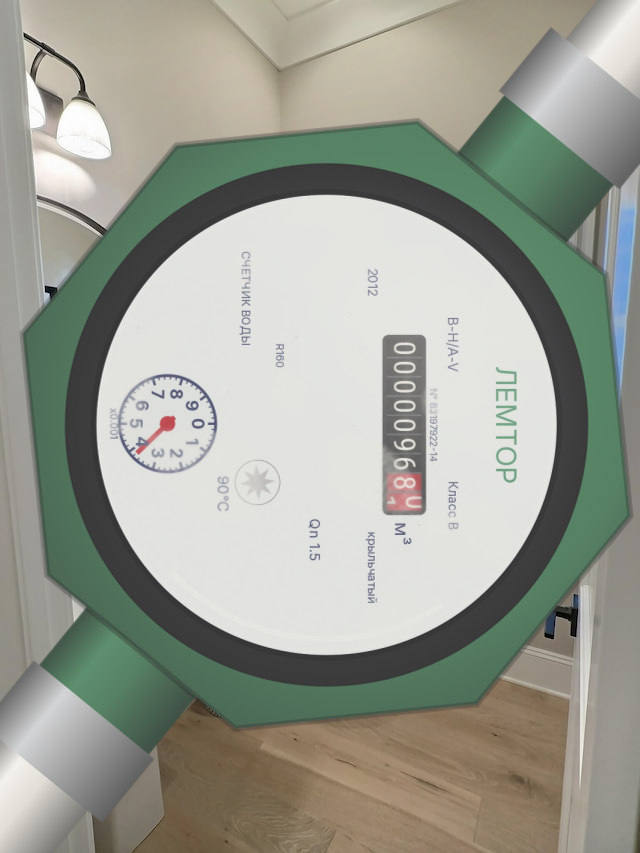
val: 96.803 (m³)
